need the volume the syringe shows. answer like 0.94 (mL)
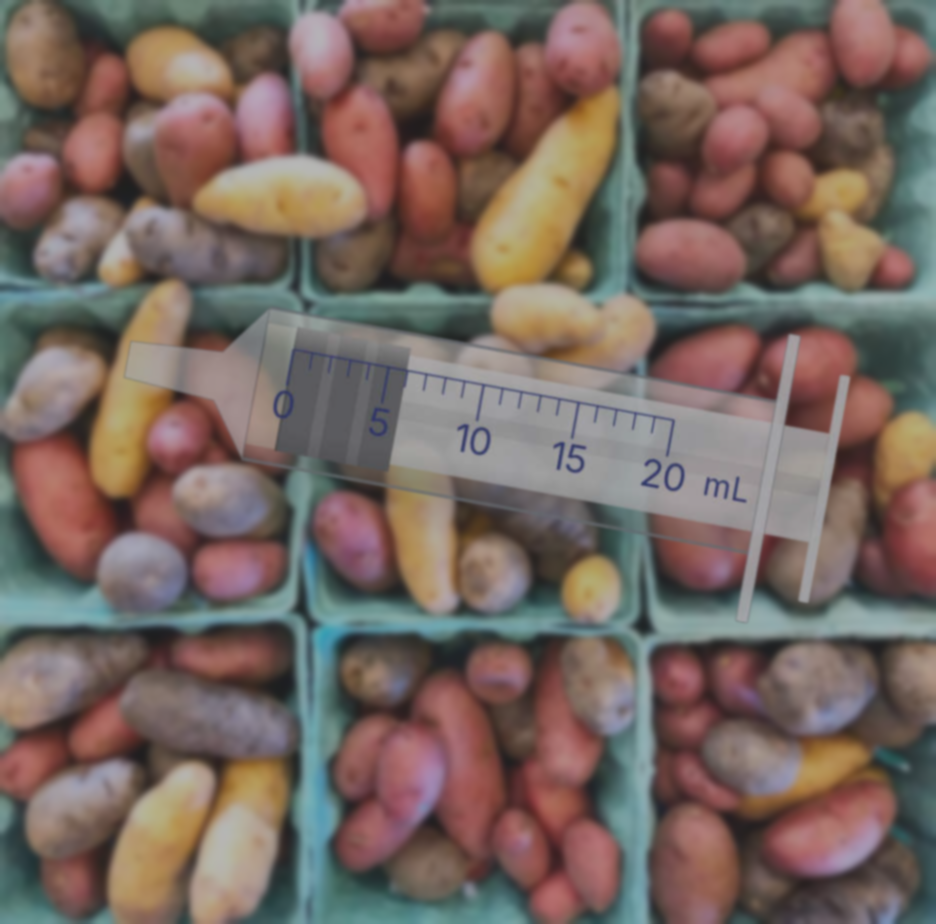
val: 0 (mL)
